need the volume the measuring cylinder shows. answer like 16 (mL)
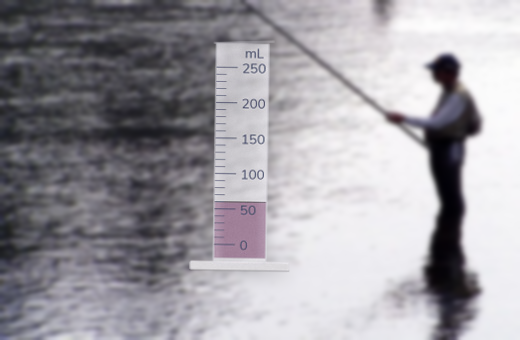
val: 60 (mL)
